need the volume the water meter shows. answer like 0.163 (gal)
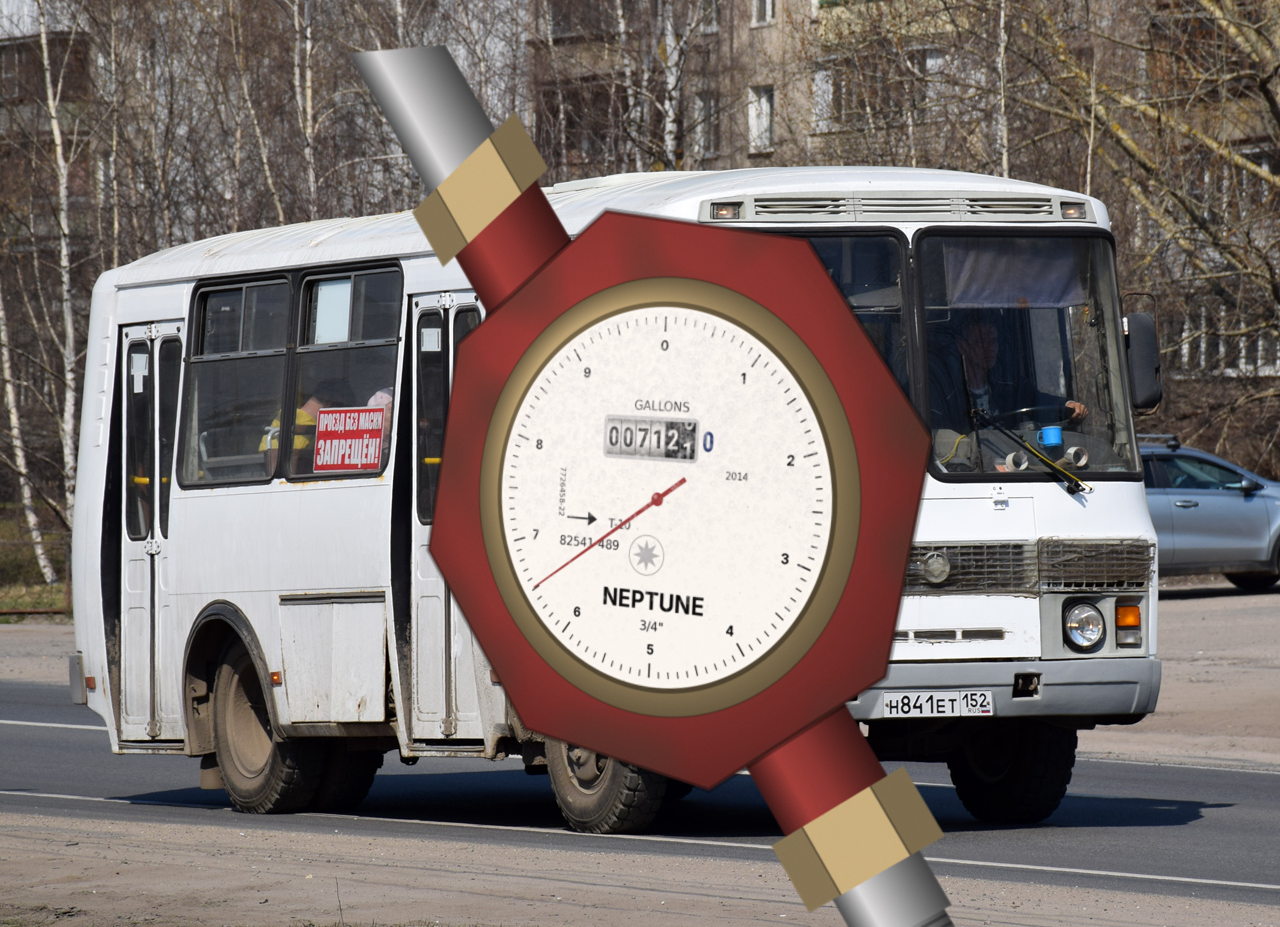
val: 71206.5 (gal)
